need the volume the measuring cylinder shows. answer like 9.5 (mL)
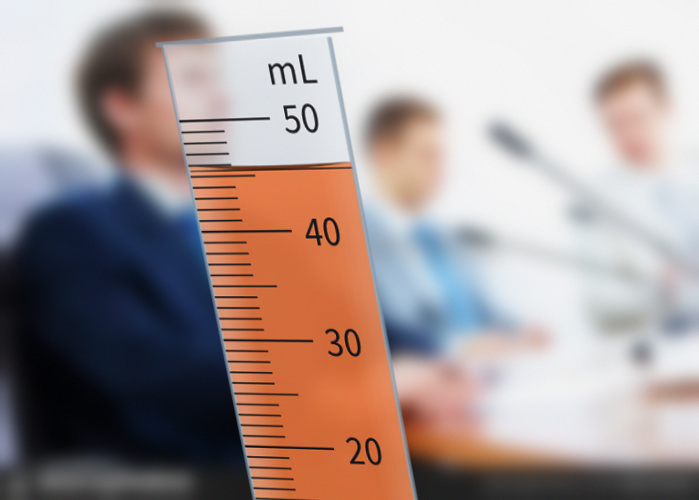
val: 45.5 (mL)
